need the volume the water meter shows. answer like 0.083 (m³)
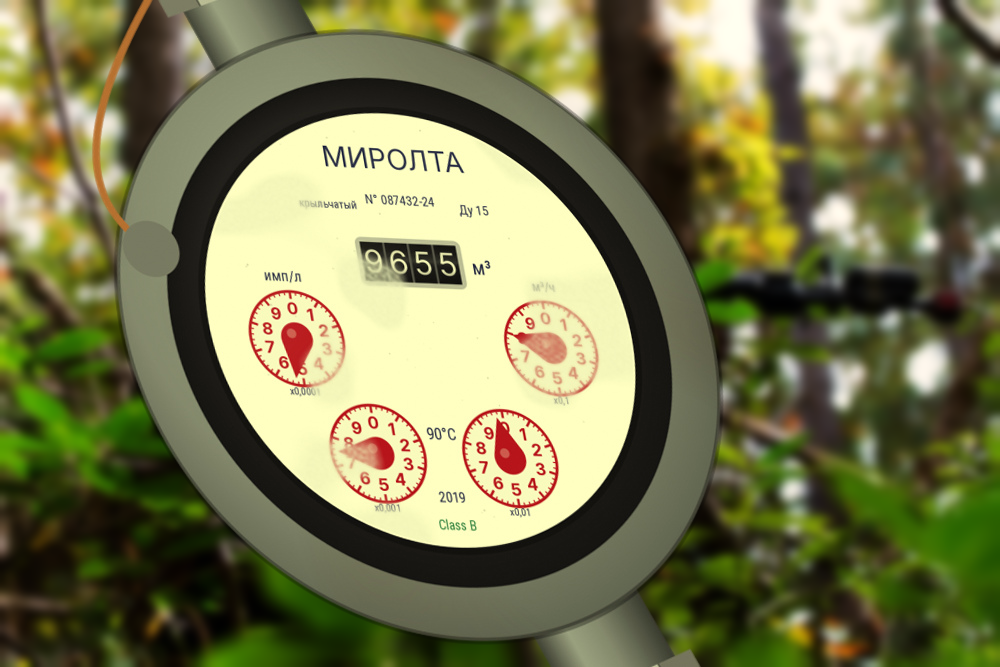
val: 9655.7975 (m³)
